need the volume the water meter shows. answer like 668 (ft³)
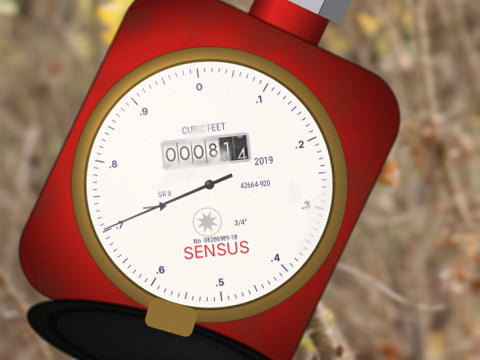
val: 813.70 (ft³)
